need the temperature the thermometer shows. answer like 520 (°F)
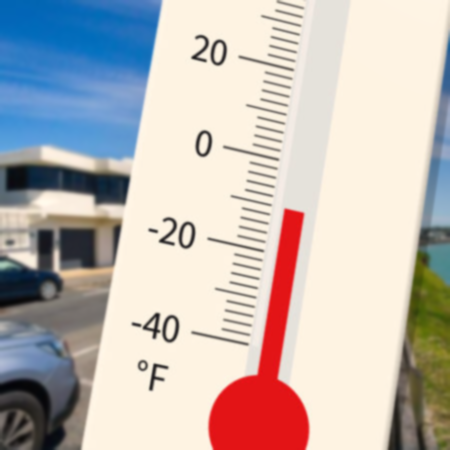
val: -10 (°F)
